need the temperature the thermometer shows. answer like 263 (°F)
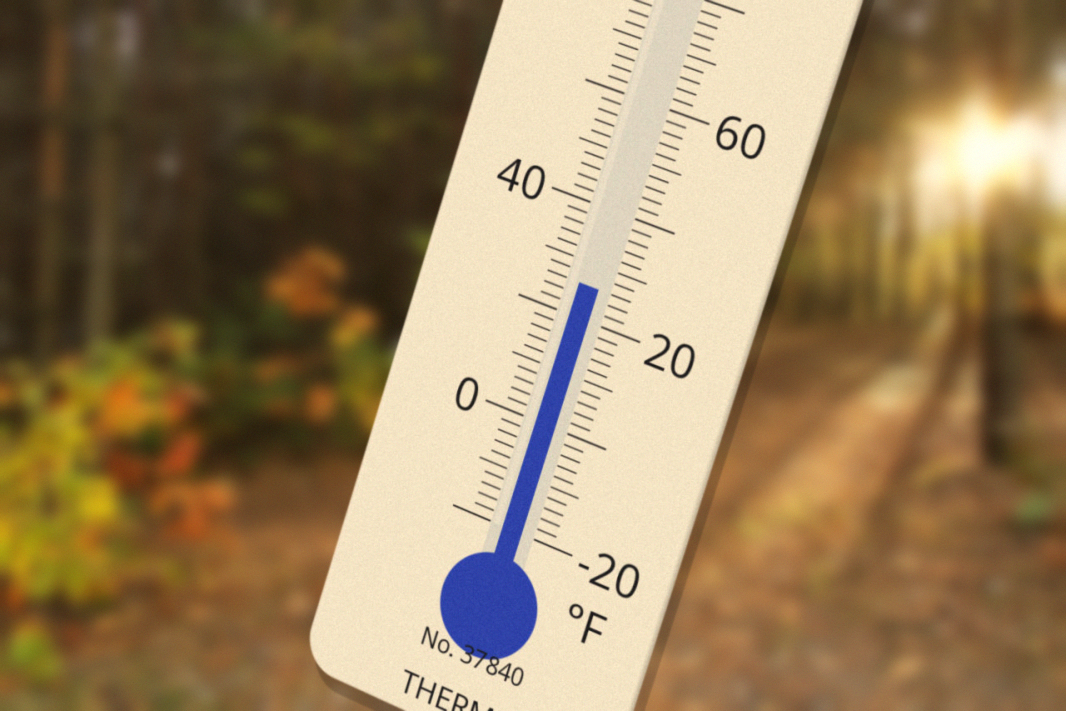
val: 26 (°F)
